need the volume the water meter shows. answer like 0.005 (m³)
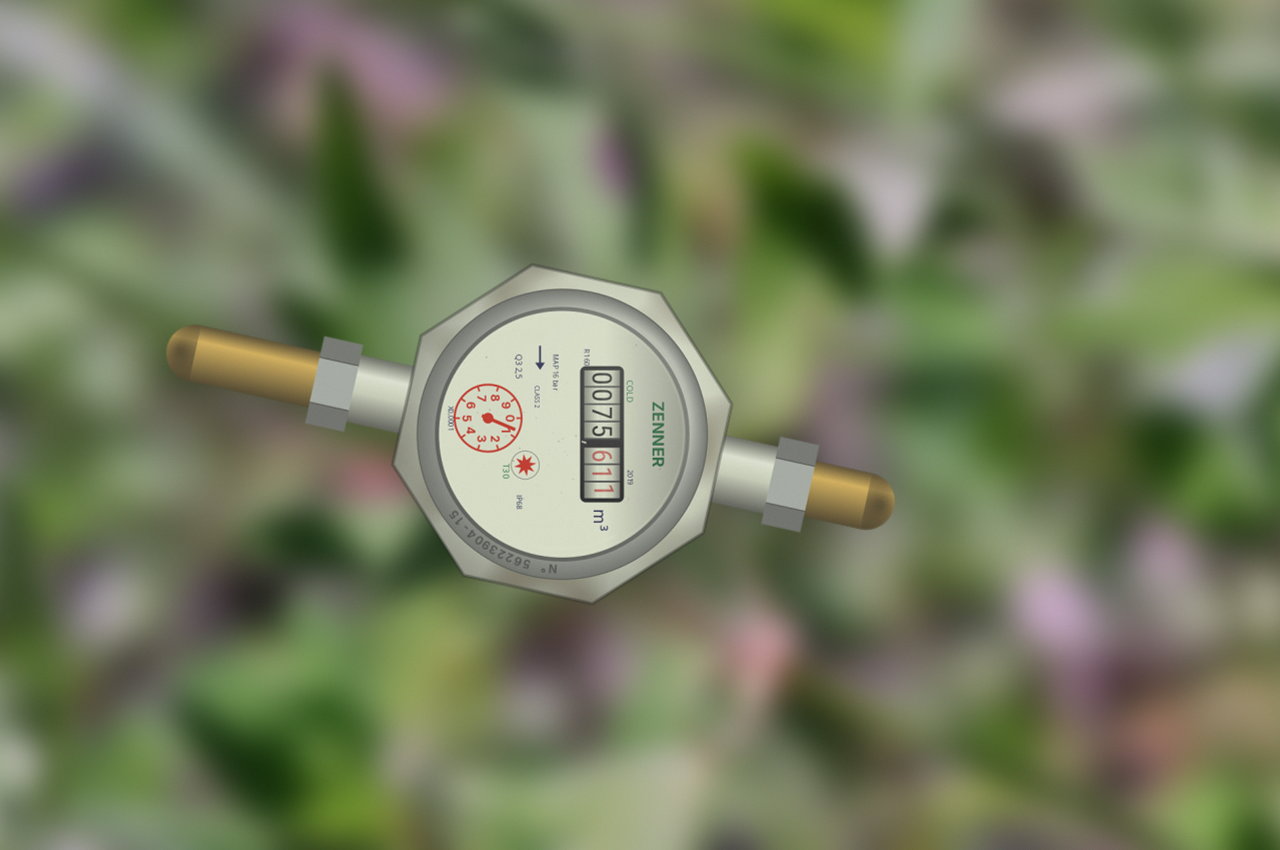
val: 75.6110 (m³)
